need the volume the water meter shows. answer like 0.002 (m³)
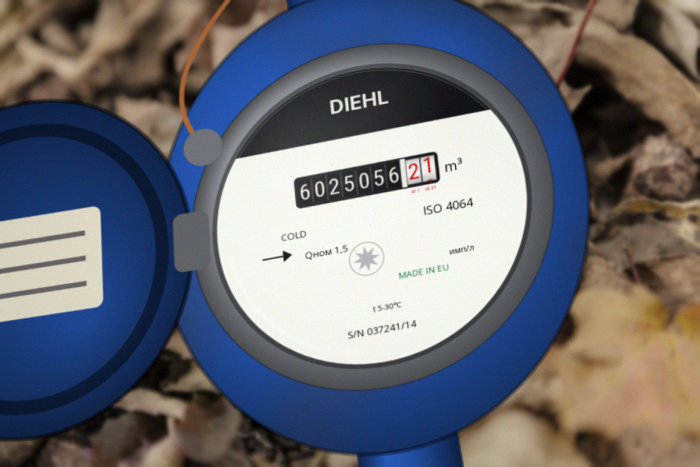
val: 6025056.21 (m³)
